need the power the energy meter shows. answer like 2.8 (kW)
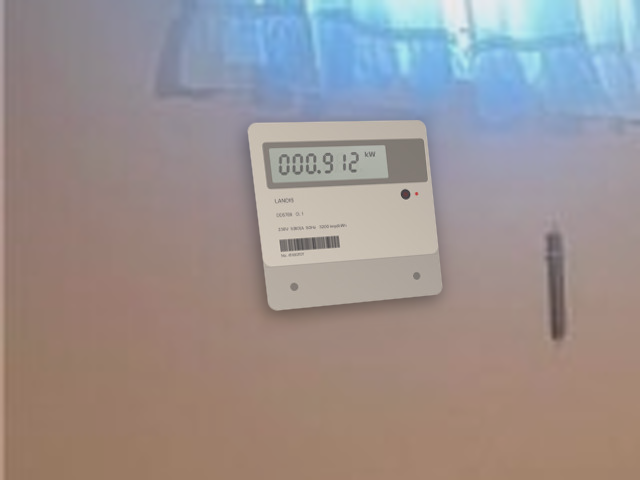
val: 0.912 (kW)
